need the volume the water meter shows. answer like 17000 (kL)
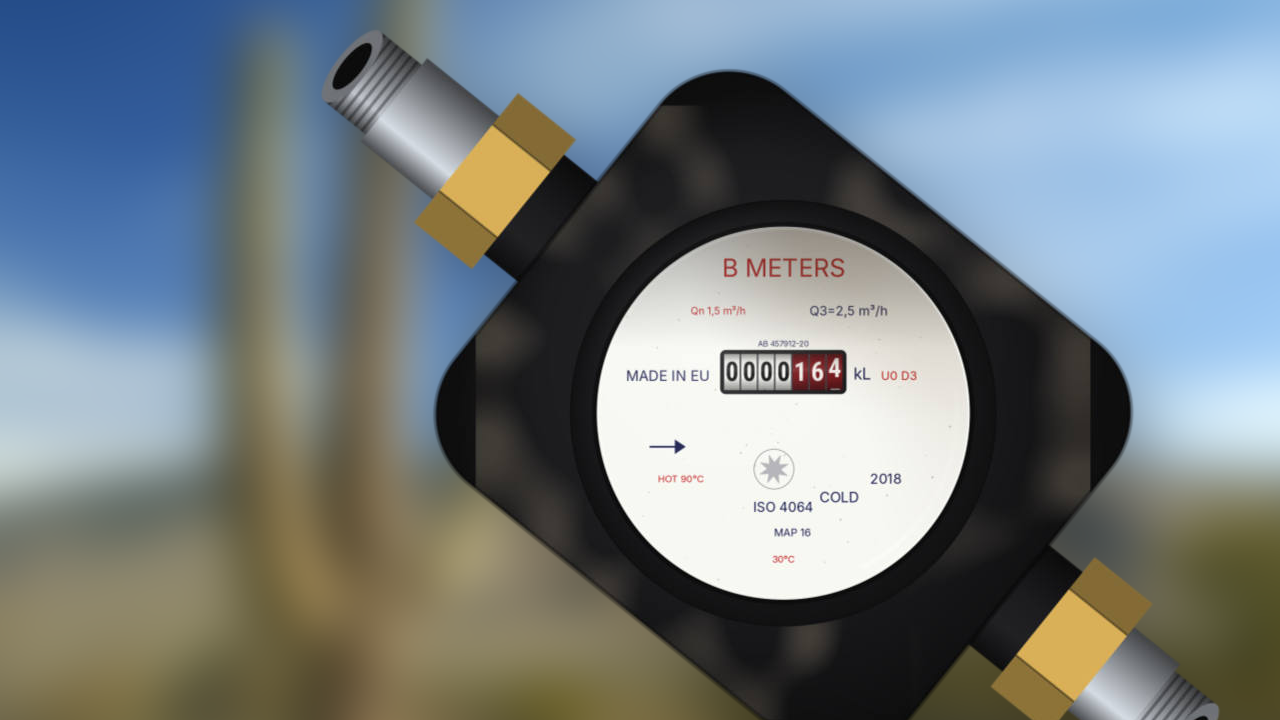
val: 0.164 (kL)
